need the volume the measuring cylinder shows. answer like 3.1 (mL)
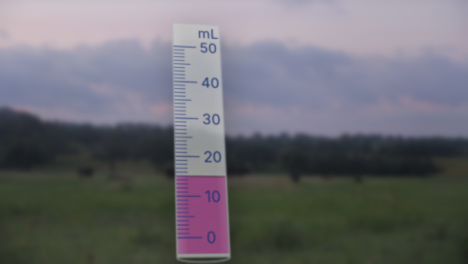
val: 15 (mL)
